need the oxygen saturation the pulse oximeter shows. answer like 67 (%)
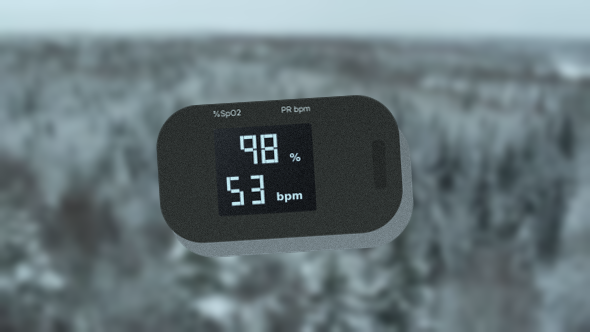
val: 98 (%)
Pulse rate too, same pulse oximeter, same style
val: 53 (bpm)
